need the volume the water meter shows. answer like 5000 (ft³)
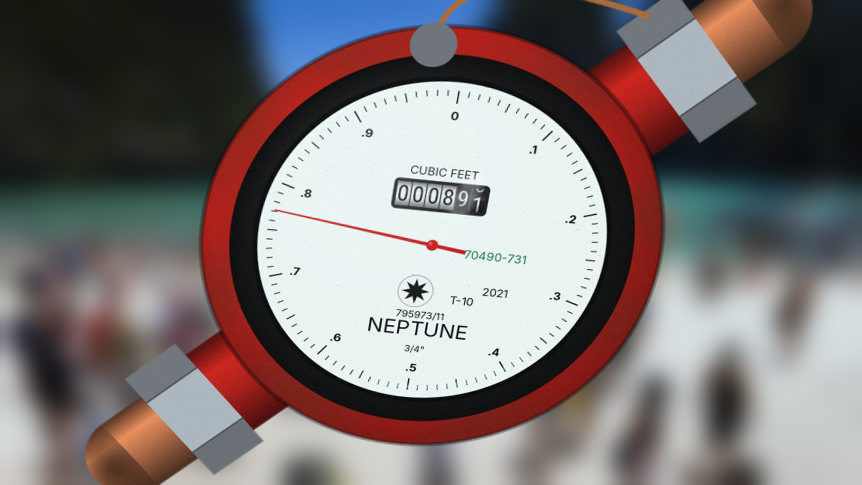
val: 890.77 (ft³)
